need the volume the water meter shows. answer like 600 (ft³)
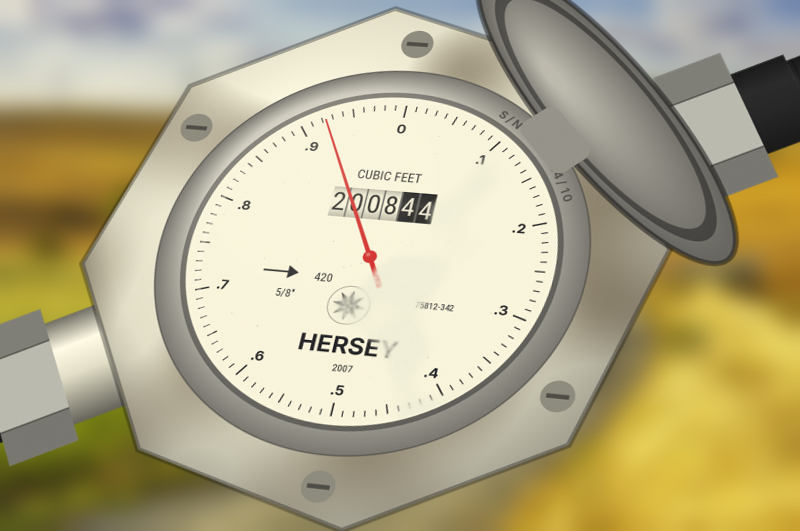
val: 200843.92 (ft³)
